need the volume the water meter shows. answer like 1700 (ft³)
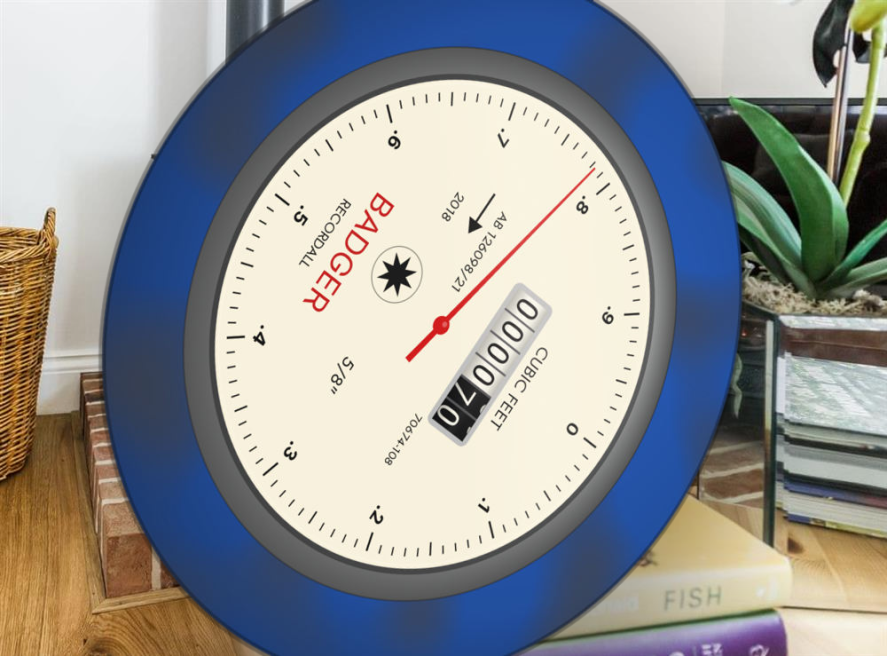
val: 69.78 (ft³)
